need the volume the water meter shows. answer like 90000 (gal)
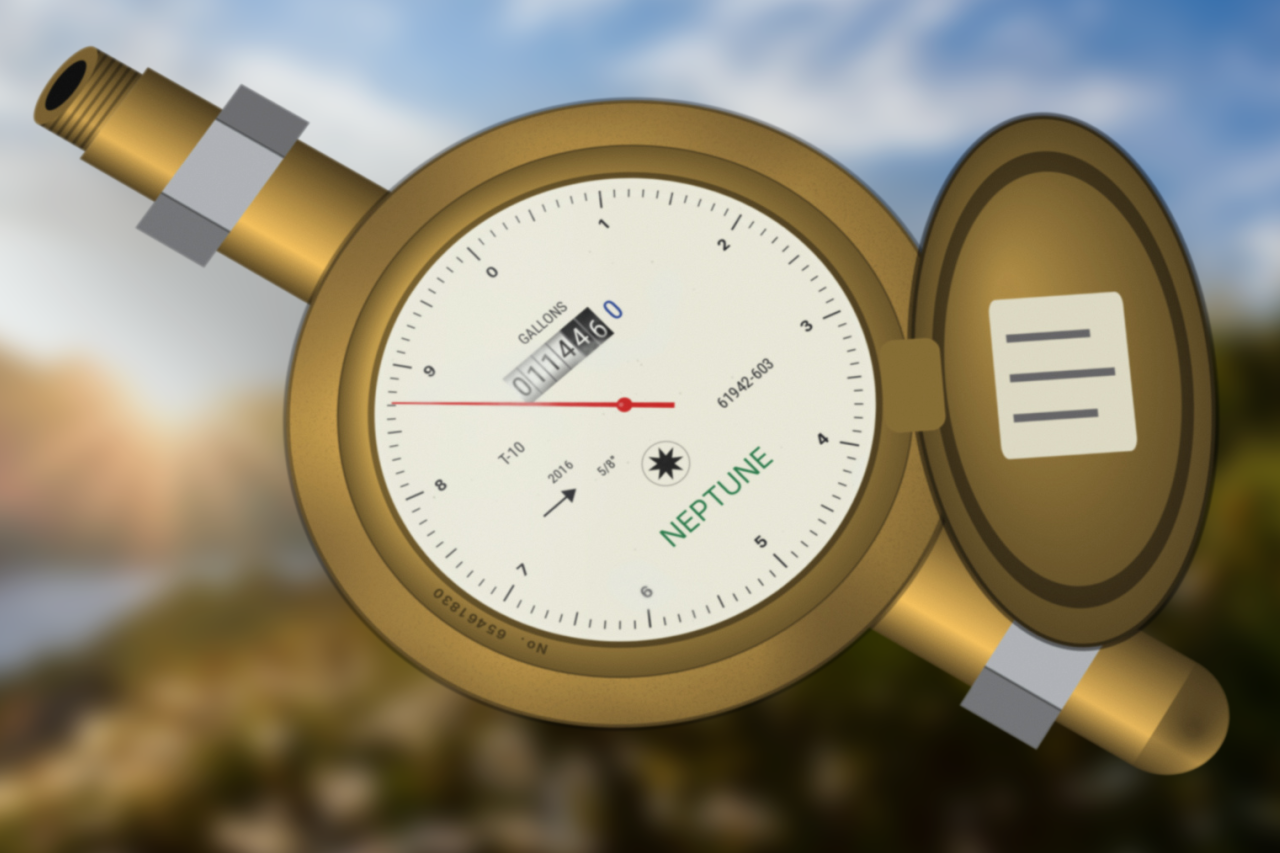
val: 114458.7 (gal)
